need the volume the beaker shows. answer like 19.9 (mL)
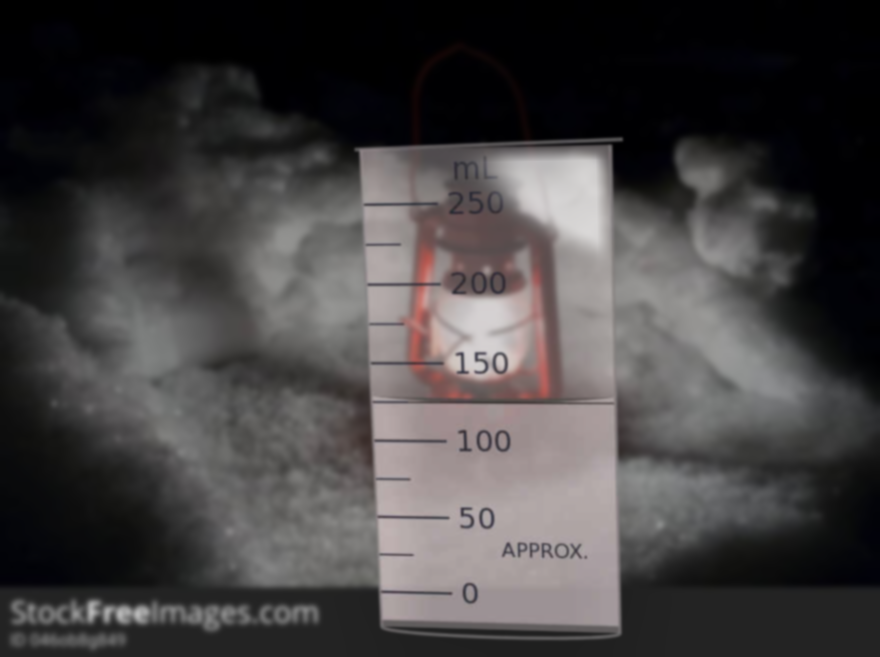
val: 125 (mL)
